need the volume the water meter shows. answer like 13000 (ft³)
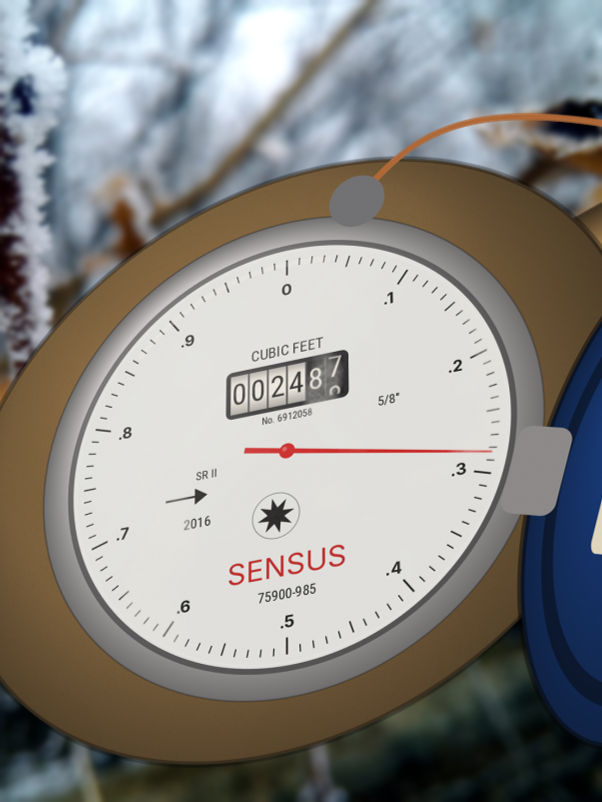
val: 2487.28 (ft³)
